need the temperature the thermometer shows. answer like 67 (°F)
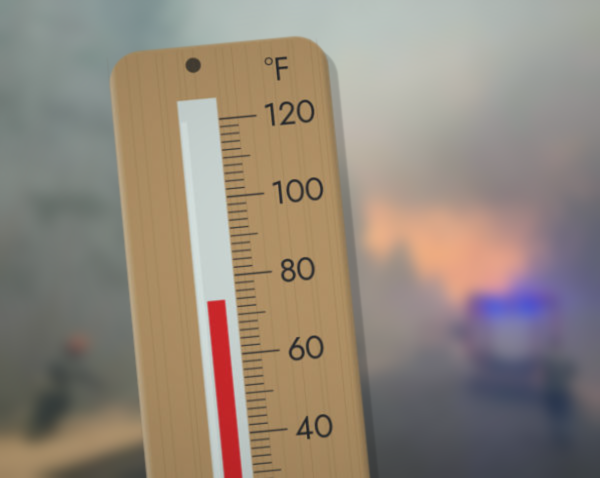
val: 74 (°F)
